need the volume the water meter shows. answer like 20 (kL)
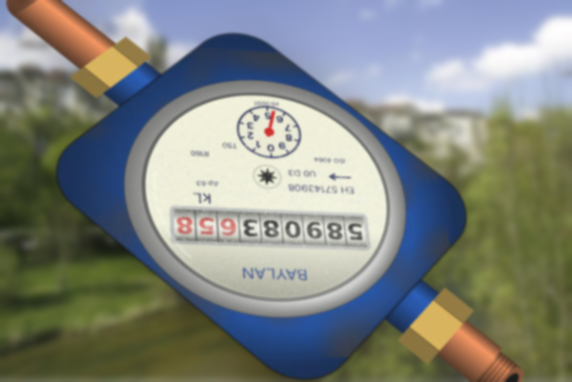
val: 589083.6585 (kL)
